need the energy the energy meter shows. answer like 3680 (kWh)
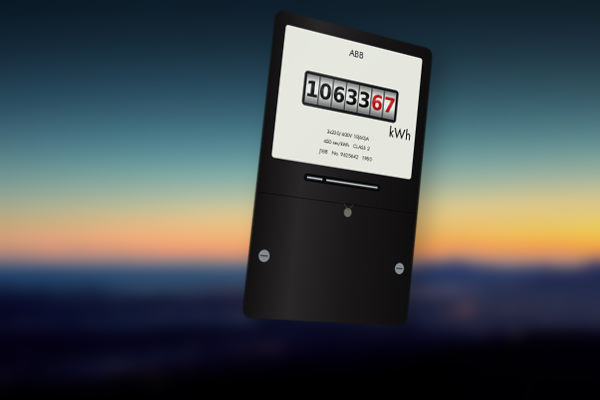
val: 10633.67 (kWh)
